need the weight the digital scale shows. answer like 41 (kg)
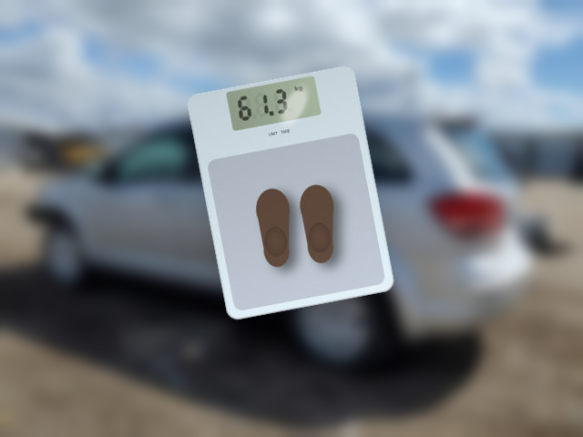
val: 61.3 (kg)
